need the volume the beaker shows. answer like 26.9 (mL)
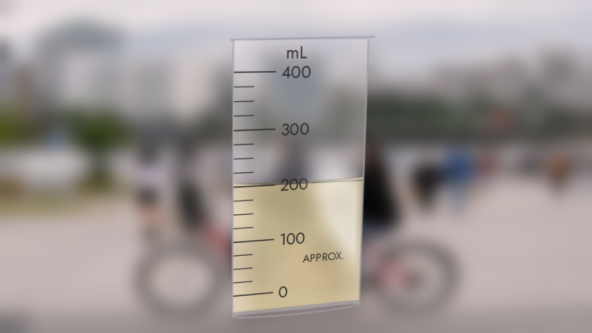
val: 200 (mL)
